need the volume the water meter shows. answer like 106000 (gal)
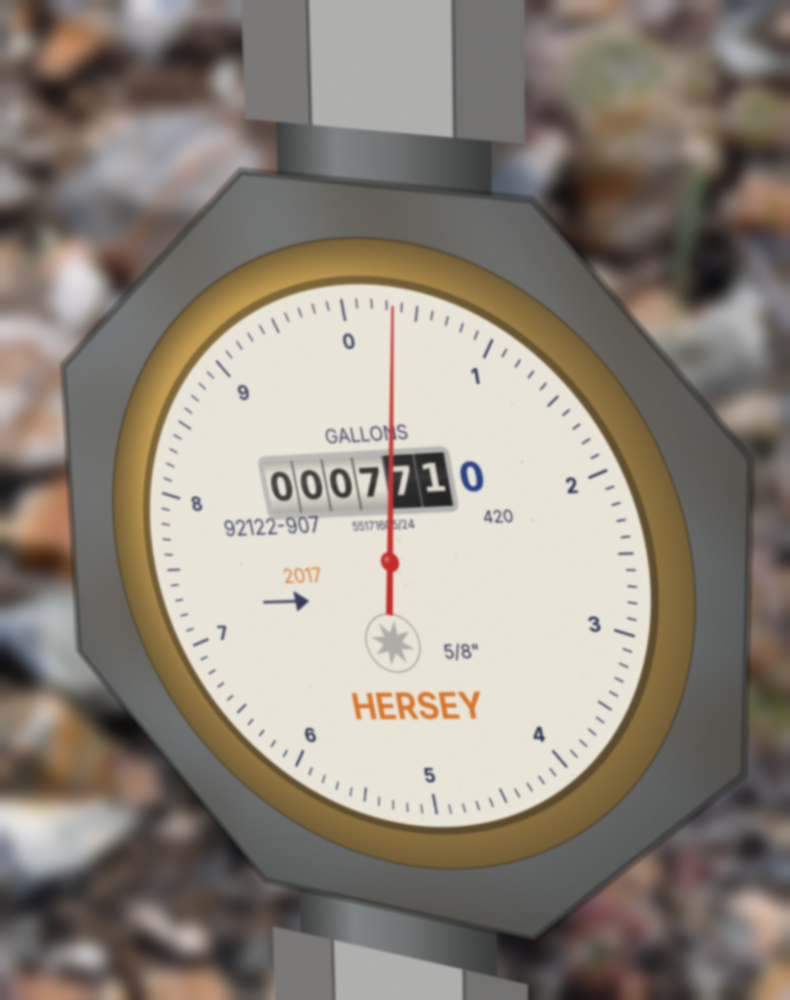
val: 7710.3 (gal)
